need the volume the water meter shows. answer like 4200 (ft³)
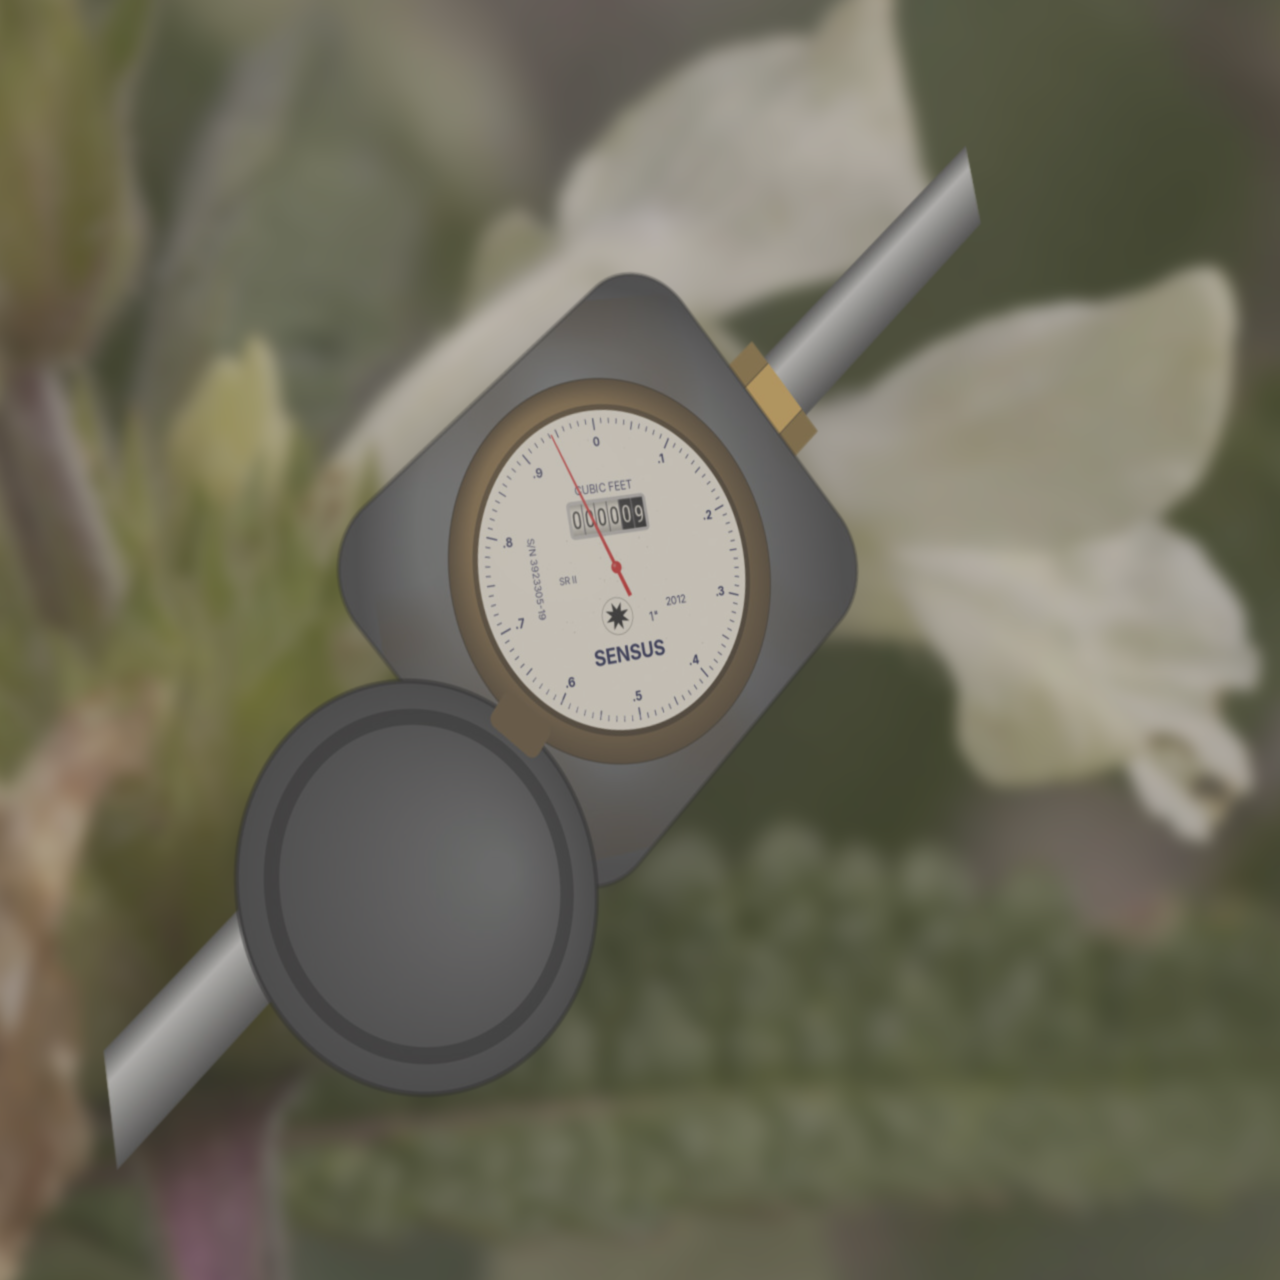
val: 8.94 (ft³)
